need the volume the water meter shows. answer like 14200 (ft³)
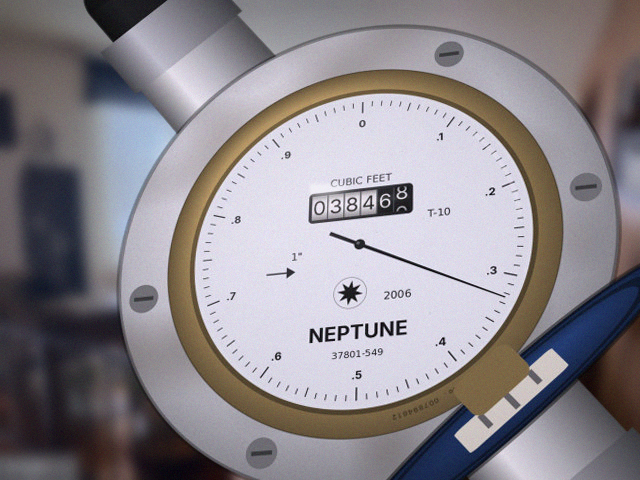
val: 38468.32 (ft³)
